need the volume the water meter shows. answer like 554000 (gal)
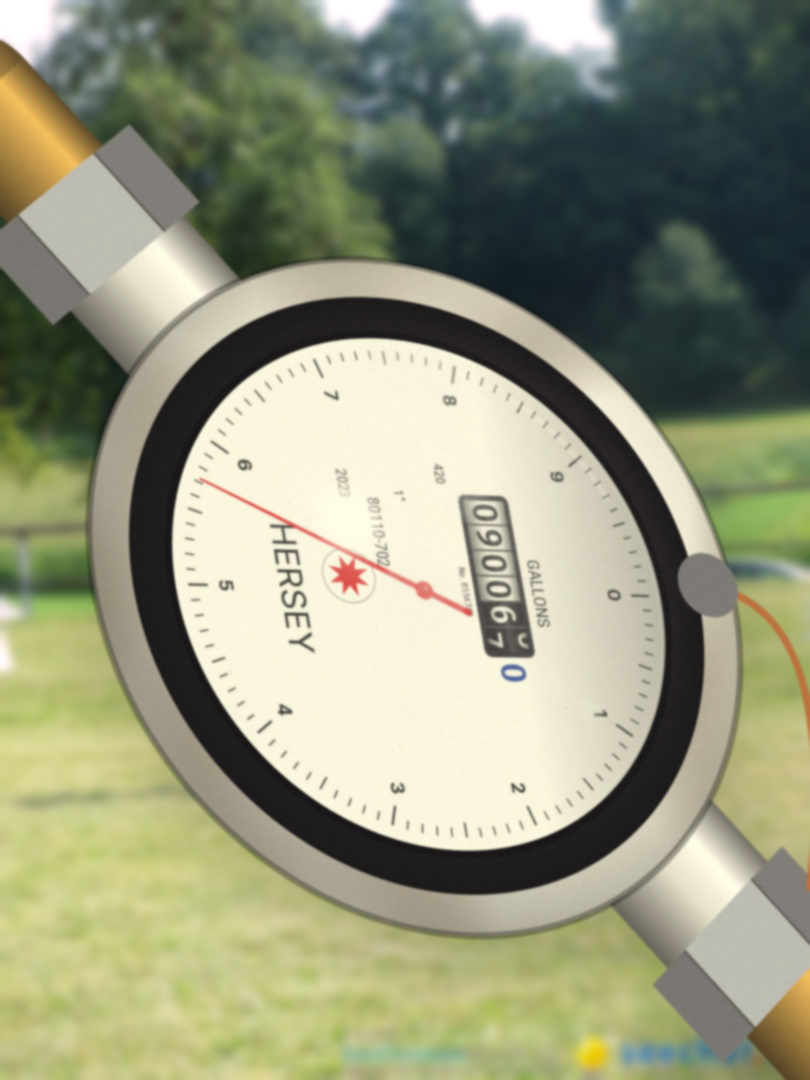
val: 900665.7 (gal)
